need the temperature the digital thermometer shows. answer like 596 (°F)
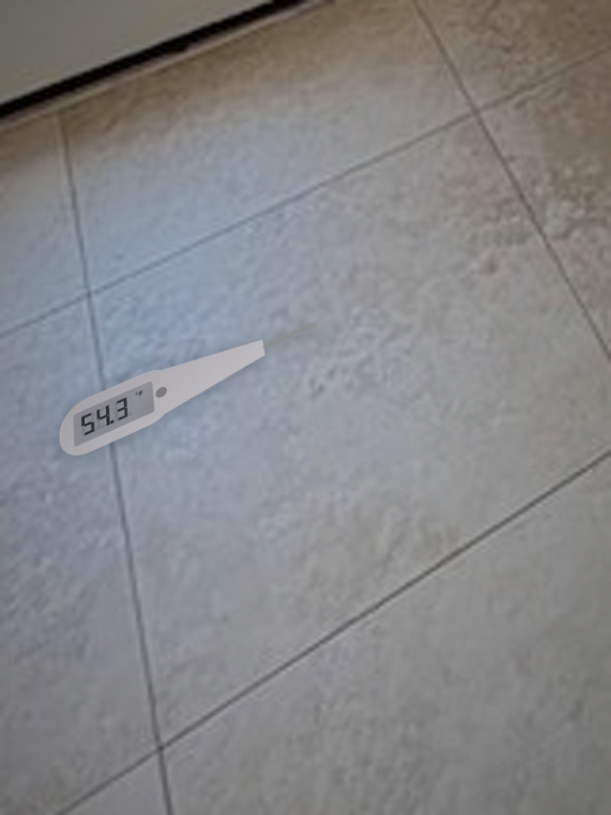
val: 54.3 (°F)
